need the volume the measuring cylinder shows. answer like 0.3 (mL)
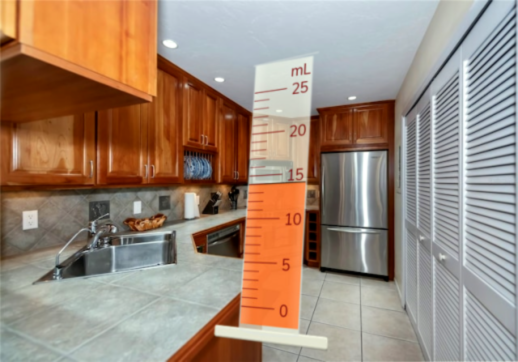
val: 14 (mL)
